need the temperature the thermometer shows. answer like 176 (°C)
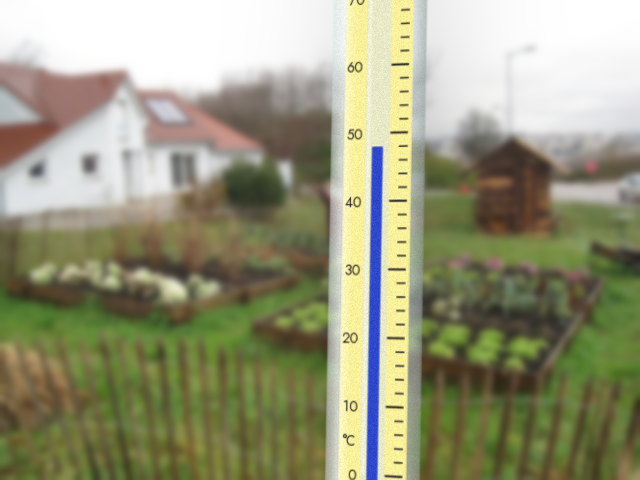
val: 48 (°C)
